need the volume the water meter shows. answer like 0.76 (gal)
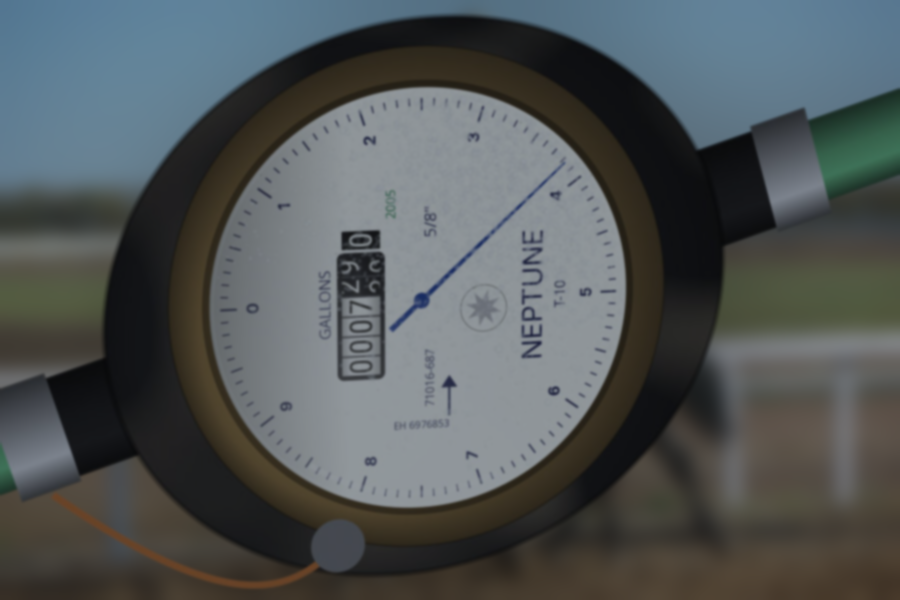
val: 7293.8 (gal)
